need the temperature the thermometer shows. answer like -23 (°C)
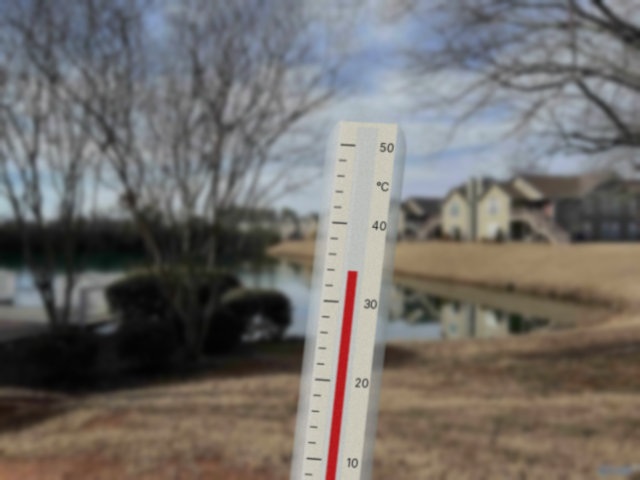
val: 34 (°C)
